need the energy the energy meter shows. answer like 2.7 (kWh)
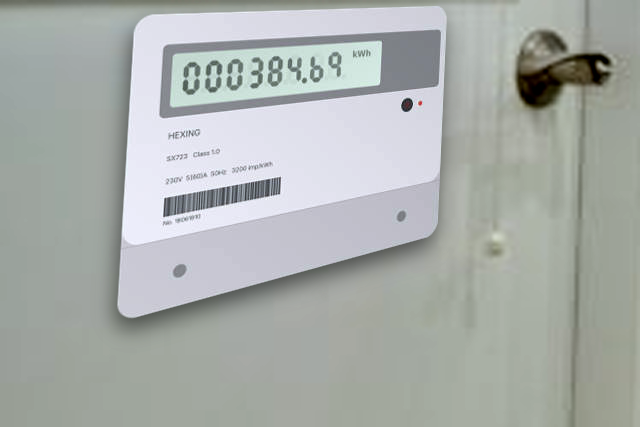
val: 384.69 (kWh)
